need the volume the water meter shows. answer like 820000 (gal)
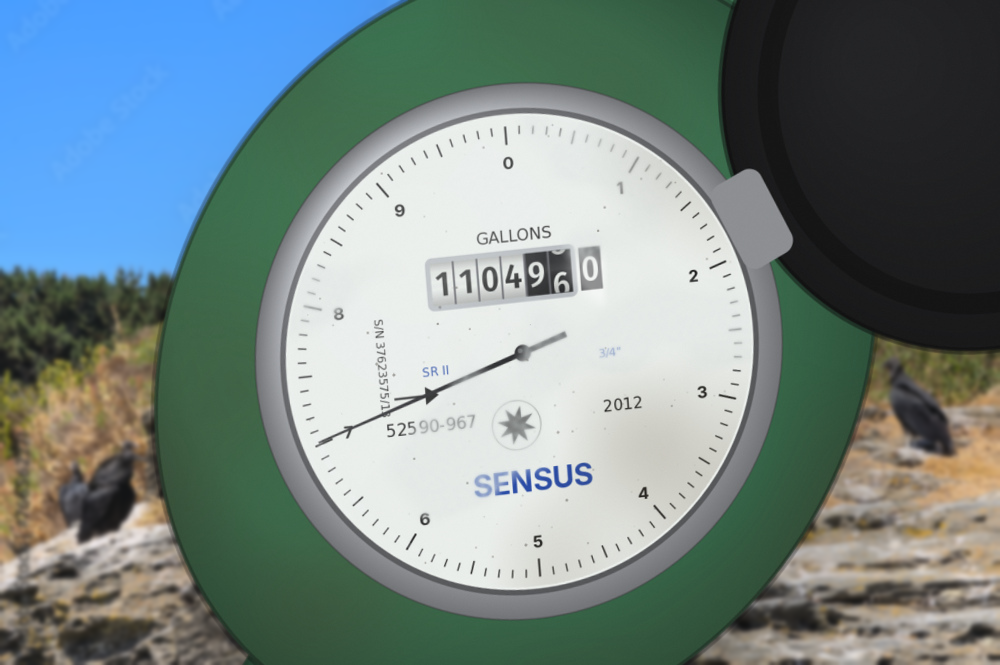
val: 1104957.0 (gal)
